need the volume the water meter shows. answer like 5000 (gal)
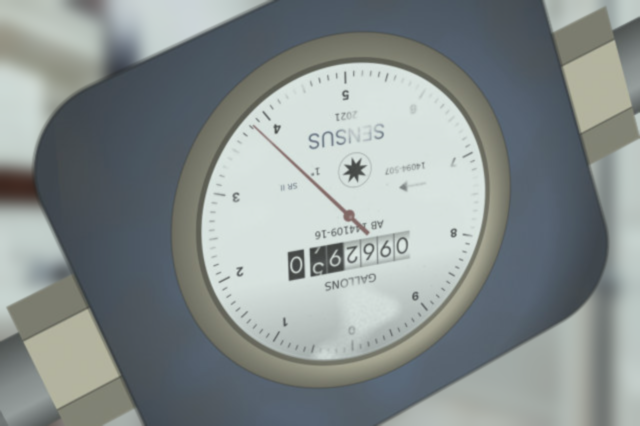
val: 962953.8 (gal)
